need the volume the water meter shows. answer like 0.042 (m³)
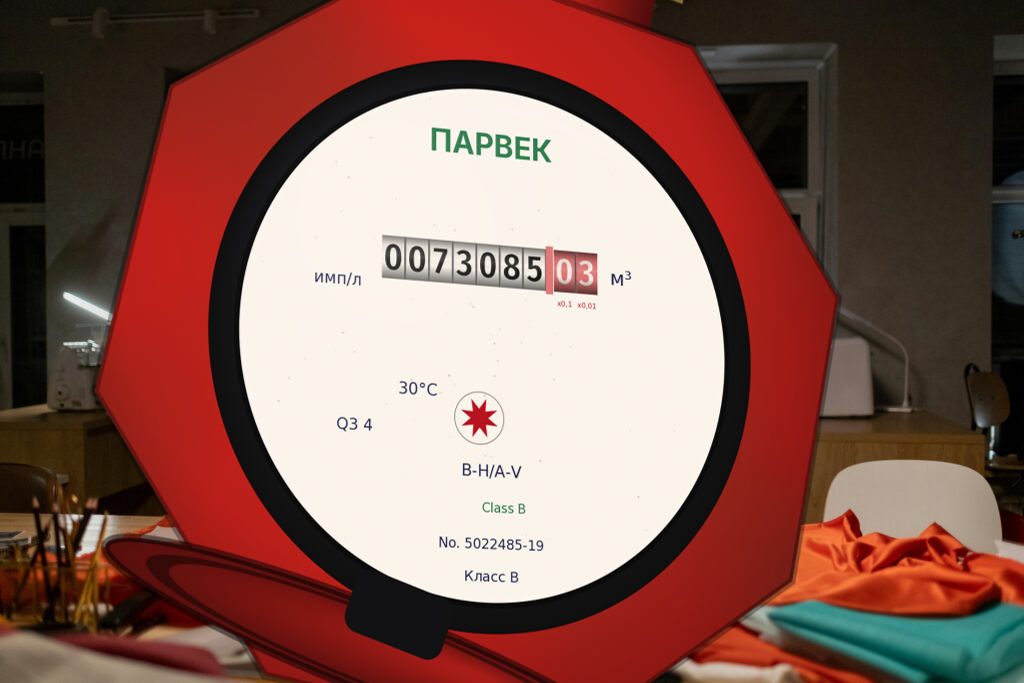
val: 73085.03 (m³)
